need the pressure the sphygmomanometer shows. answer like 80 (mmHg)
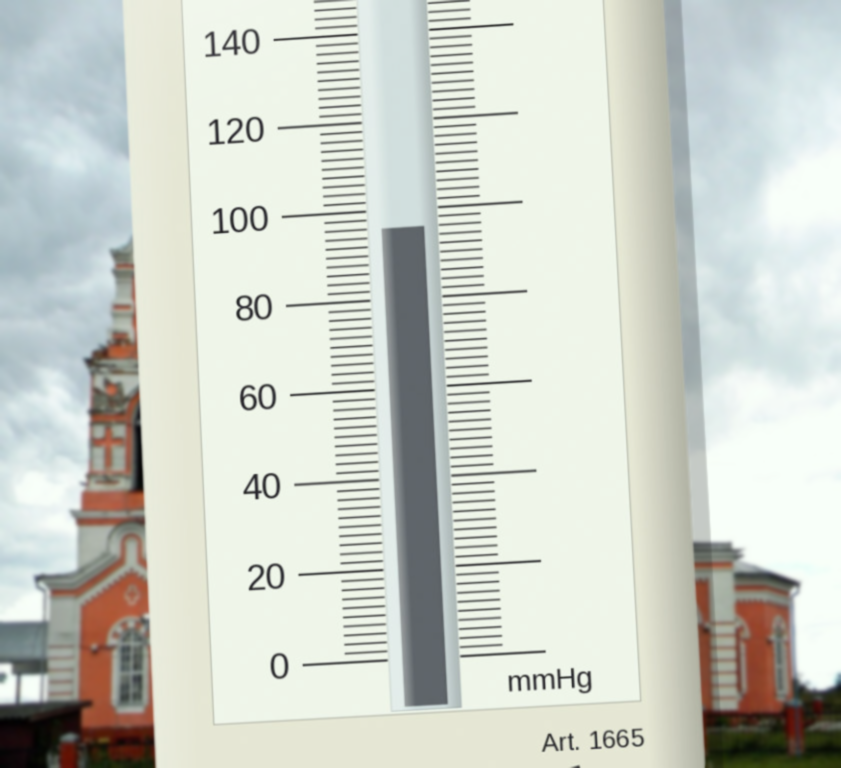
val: 96 (mmHg)
